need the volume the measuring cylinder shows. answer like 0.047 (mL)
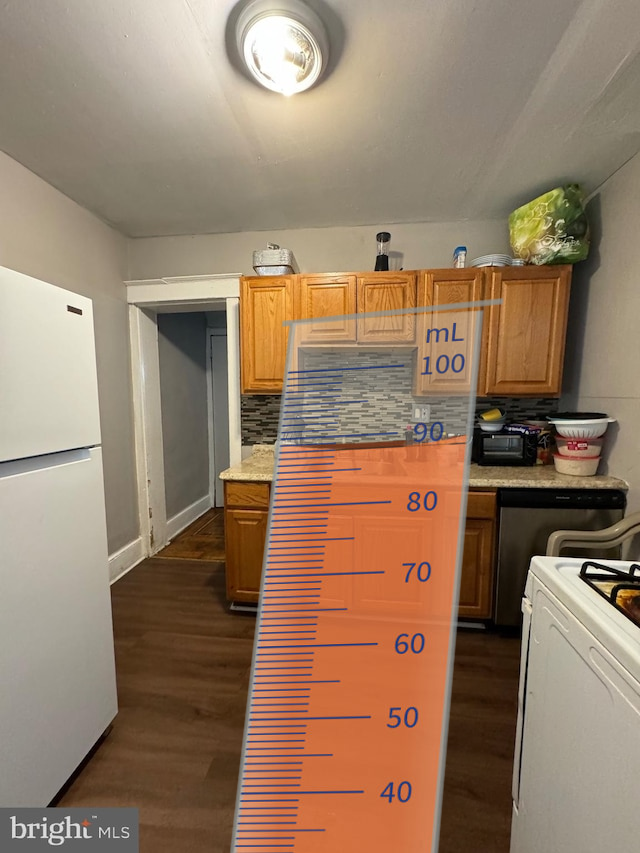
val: 88 (mL)
